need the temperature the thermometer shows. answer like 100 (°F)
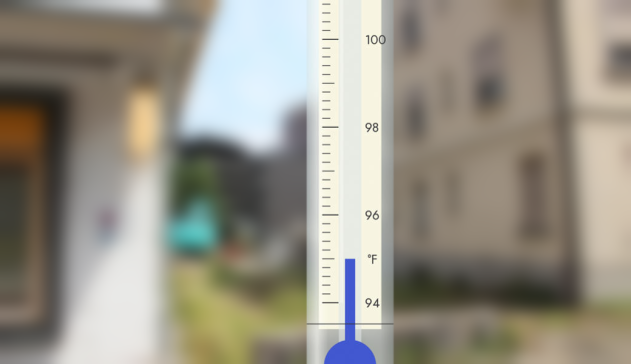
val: 95 (°F)
